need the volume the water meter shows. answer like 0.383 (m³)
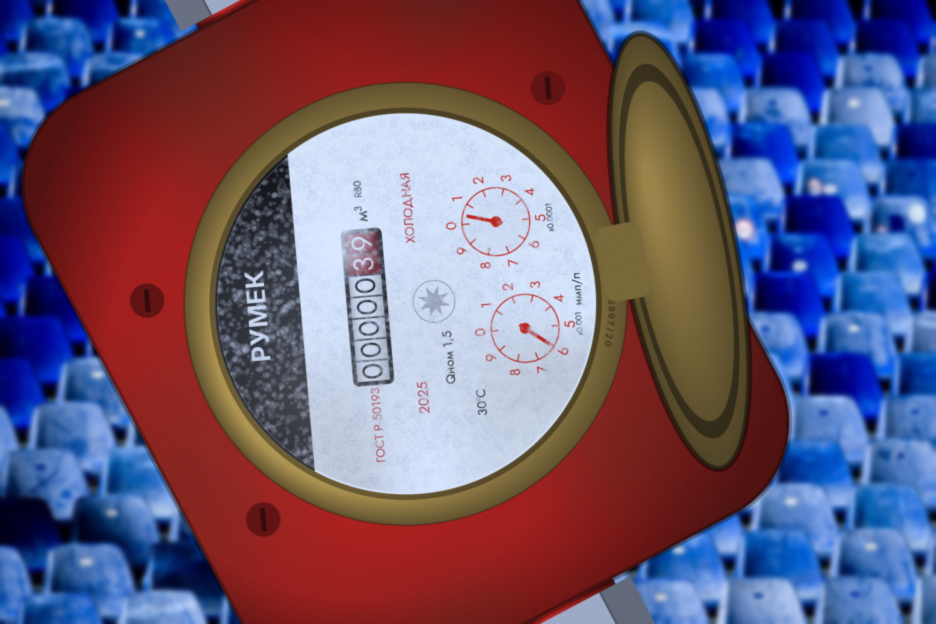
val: 0.3960 (m³)
